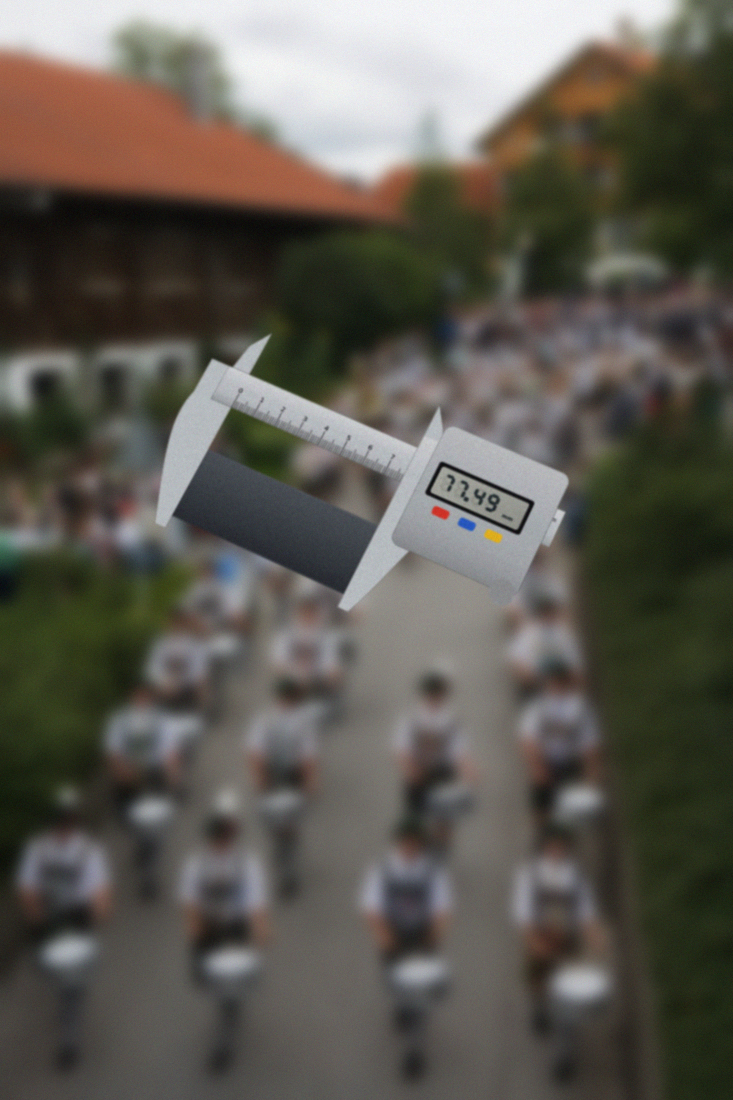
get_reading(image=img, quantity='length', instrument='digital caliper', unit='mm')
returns 77.49 mm
